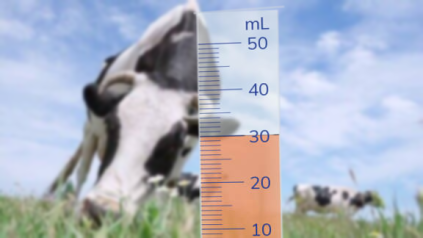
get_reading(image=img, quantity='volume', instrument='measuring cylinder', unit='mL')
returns 30 mL
